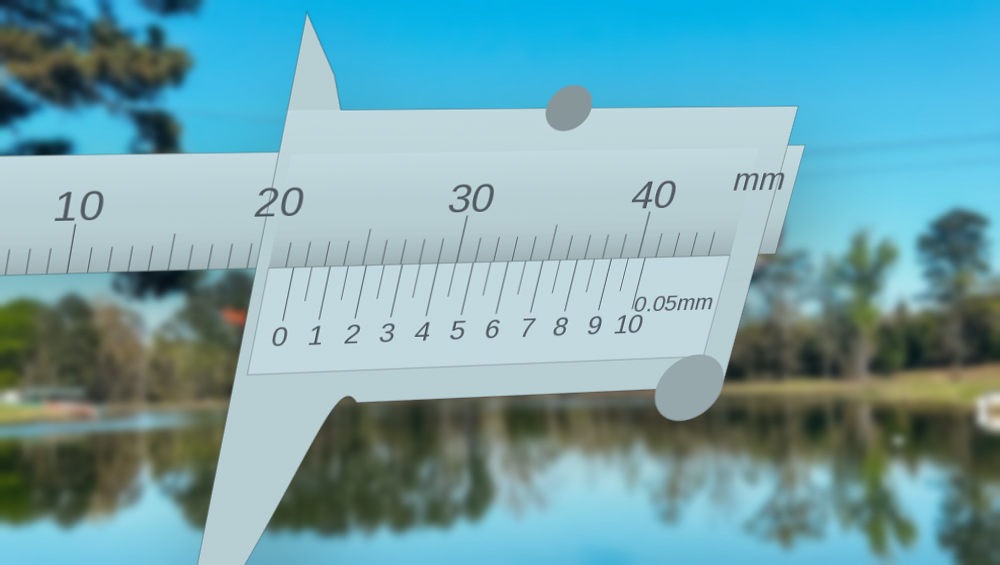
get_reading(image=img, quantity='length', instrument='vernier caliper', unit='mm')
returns 21.4 mm
